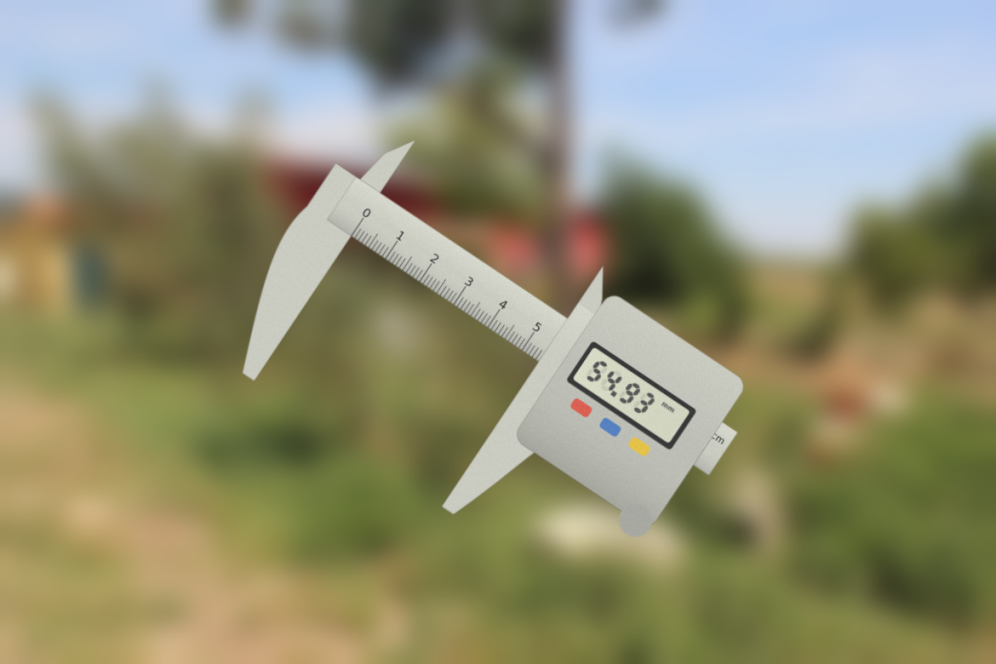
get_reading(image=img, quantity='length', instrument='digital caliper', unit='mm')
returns 54.93 mm
